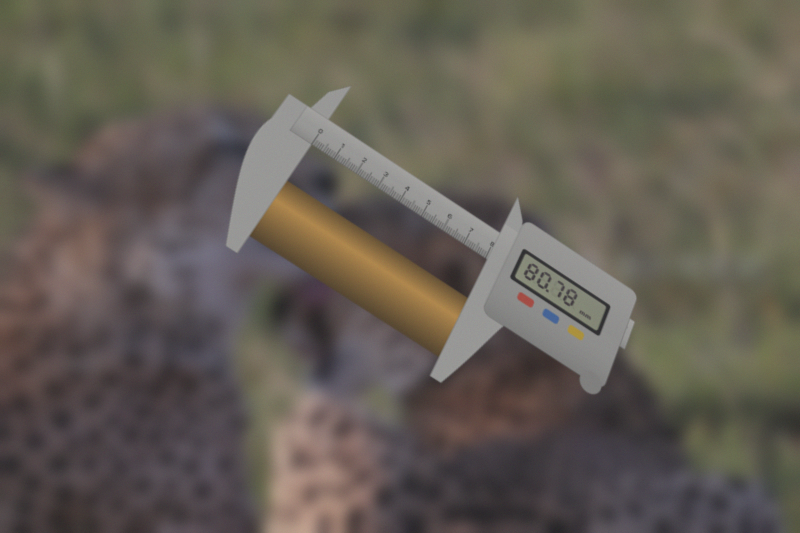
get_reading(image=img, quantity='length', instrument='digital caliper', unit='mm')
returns 80.78 mm
